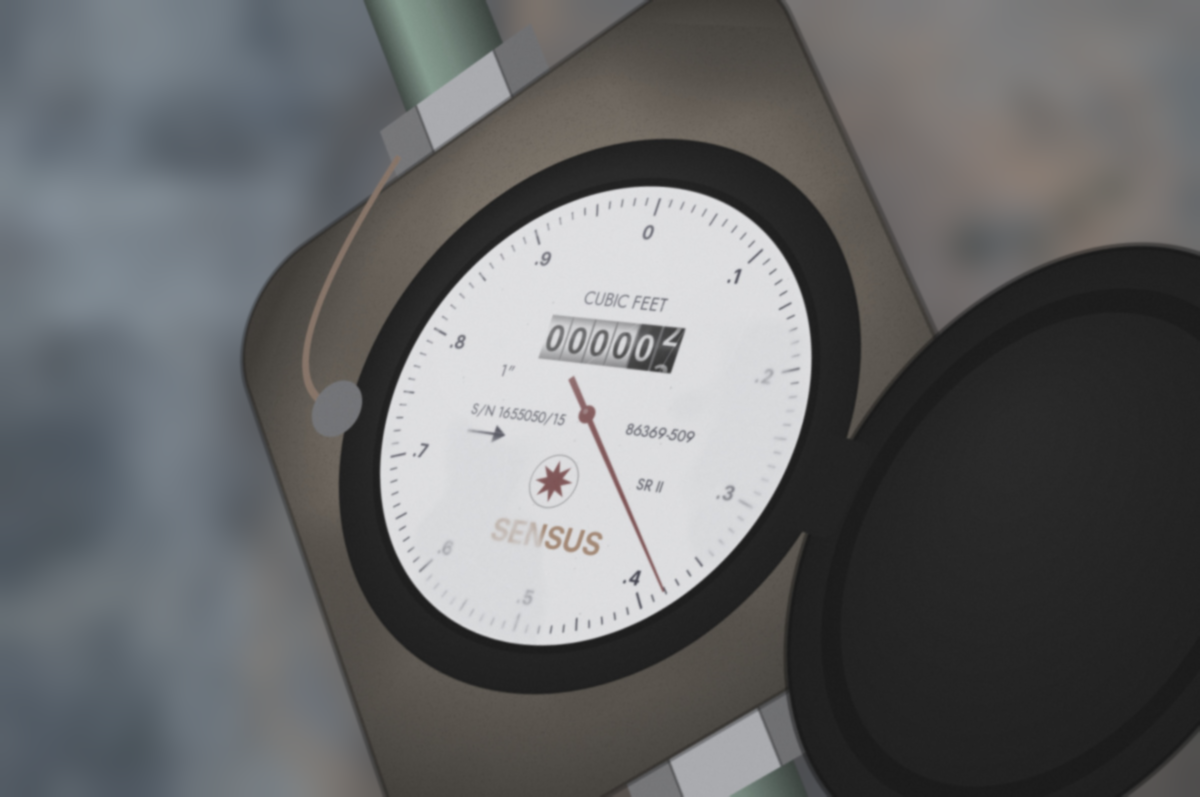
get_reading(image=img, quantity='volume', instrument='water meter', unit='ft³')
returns 2.38 ft³
